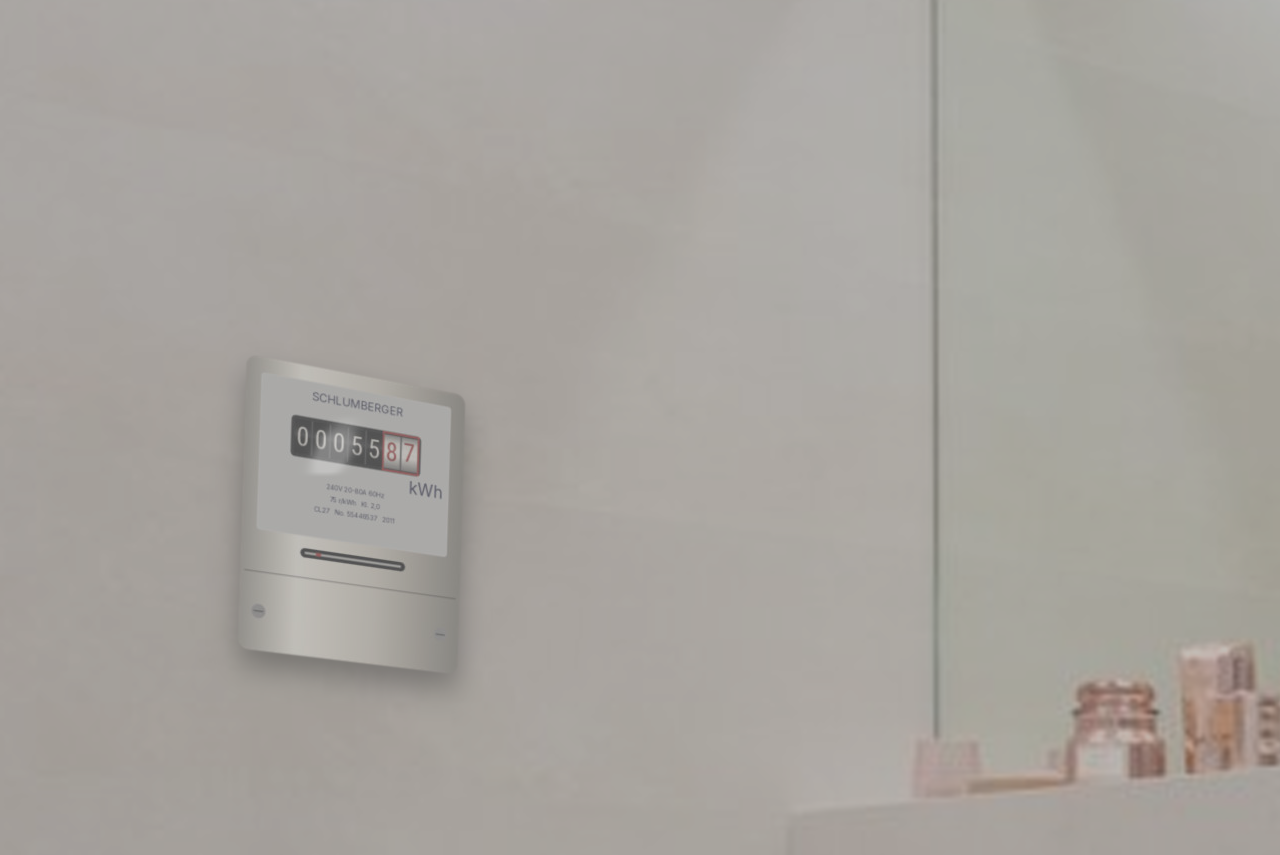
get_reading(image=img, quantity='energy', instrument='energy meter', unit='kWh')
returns 55.87 kWh
